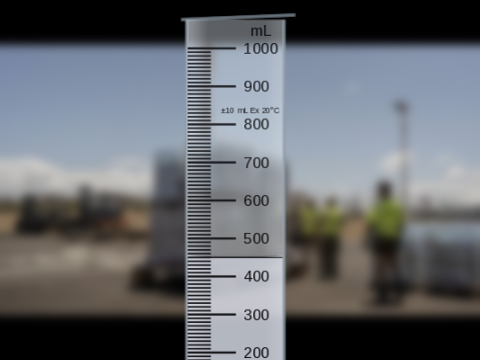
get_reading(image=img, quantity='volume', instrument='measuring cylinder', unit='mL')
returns 450 mL
